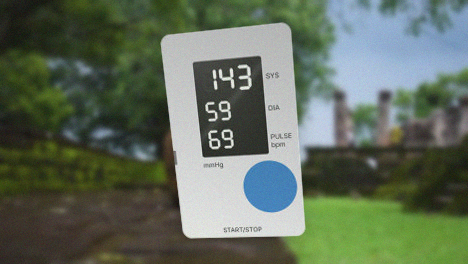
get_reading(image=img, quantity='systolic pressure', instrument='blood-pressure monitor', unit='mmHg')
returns 143 mmHg
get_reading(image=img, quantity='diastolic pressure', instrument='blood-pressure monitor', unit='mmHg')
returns 59 mmHg
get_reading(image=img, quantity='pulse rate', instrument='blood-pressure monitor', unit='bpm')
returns 69 bpm
